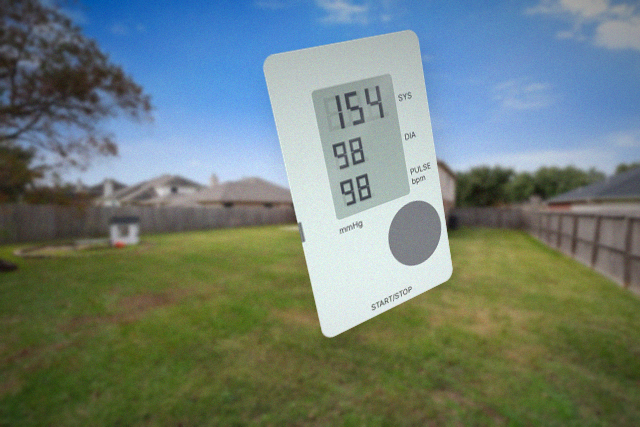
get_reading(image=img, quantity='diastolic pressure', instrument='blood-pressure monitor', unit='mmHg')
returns 98 mmHg
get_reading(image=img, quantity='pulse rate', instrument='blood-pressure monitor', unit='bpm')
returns 98 bpm
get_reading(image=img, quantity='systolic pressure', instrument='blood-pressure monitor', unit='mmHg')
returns 154 mmHg
